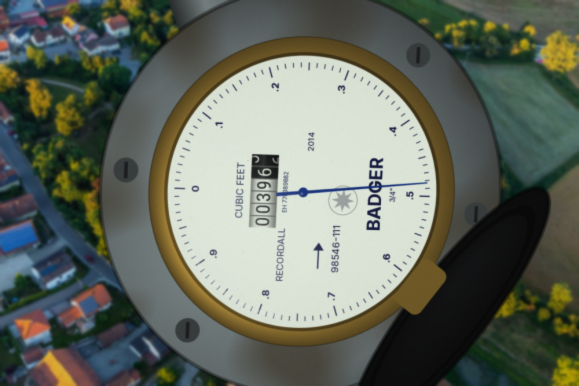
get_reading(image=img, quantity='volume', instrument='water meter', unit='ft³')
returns 3965.48 ft³
